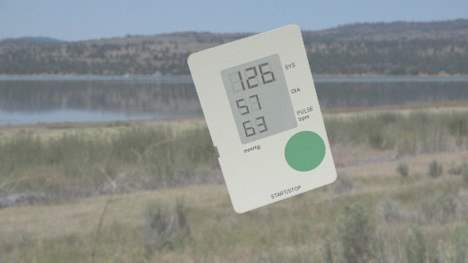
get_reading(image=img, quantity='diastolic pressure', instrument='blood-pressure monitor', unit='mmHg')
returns 57 mmHg
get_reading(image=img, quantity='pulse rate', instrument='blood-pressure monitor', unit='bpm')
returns 63 bpm
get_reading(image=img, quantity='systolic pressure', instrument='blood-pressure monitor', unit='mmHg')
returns 126 mmHg
